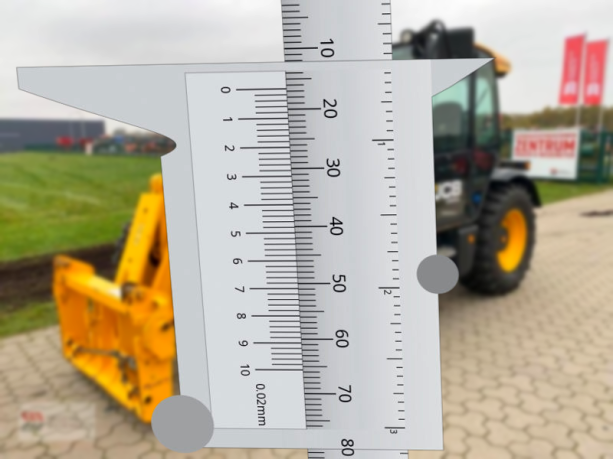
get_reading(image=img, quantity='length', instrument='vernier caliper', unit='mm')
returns 16.6 mm
